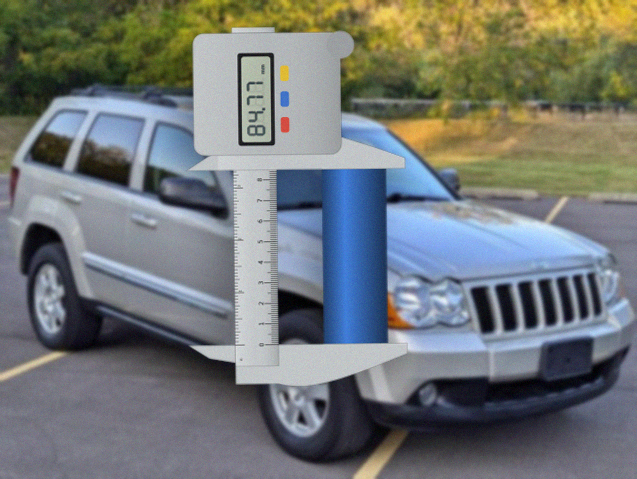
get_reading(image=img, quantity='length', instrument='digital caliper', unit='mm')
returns 84.77 mm
